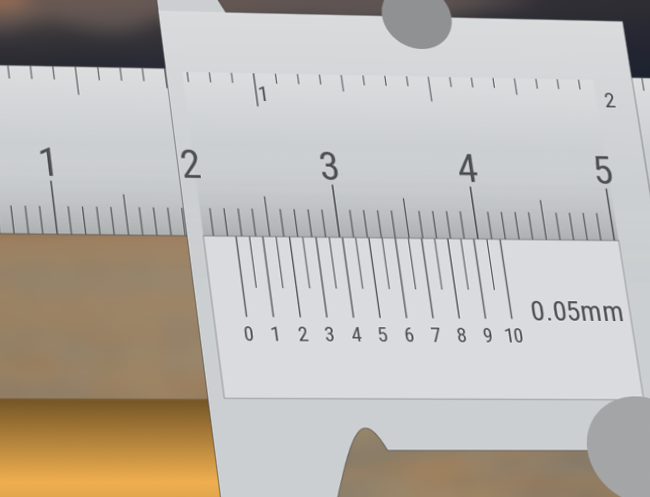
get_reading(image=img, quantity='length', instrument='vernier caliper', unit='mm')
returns 22.6 mm
